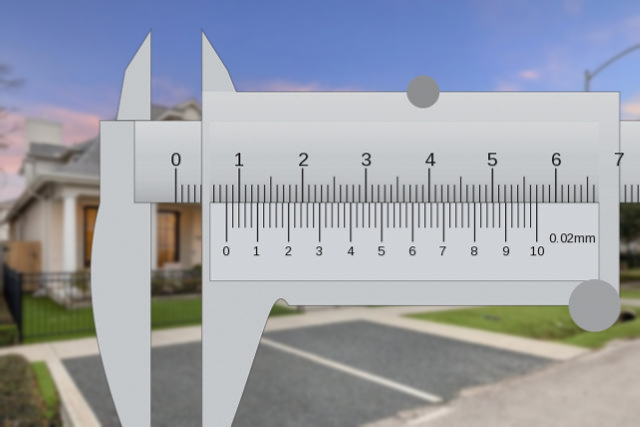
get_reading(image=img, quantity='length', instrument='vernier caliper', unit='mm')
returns 8.0 mm
